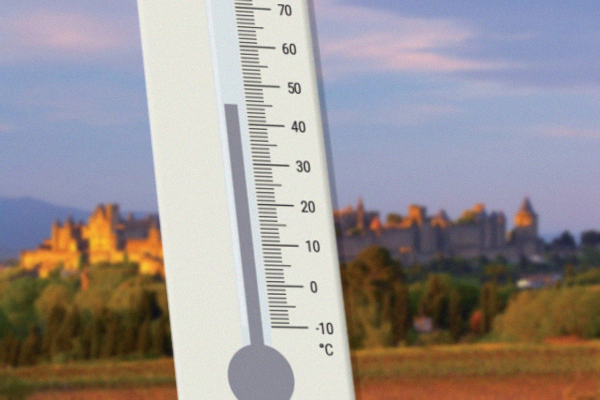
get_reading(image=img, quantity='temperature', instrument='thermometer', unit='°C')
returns 45 °C
